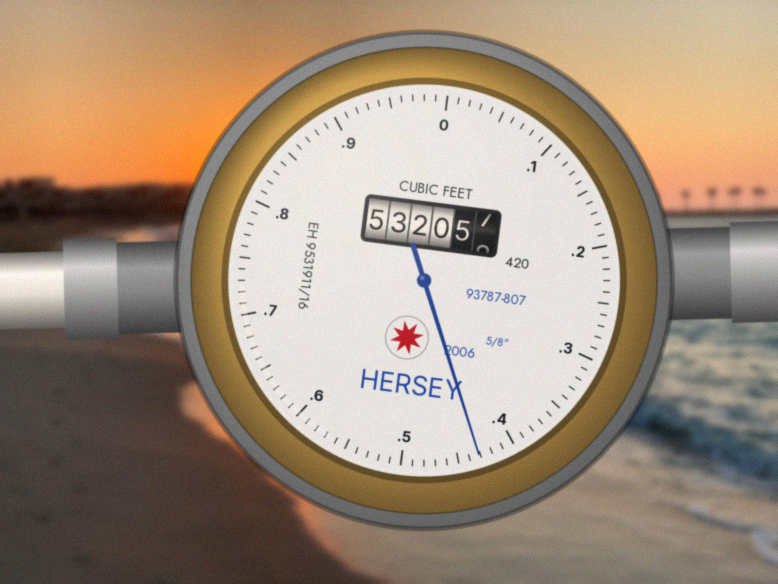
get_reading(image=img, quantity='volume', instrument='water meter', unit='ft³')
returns 532057.43 ft³
